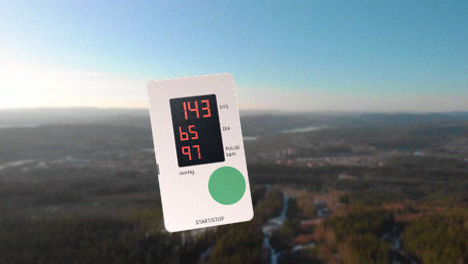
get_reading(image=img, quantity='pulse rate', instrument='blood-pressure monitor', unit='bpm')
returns 97 bpm
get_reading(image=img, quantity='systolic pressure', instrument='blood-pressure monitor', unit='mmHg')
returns 143 mmHg
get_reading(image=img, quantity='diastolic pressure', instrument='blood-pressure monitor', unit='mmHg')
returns 65 mmHg
